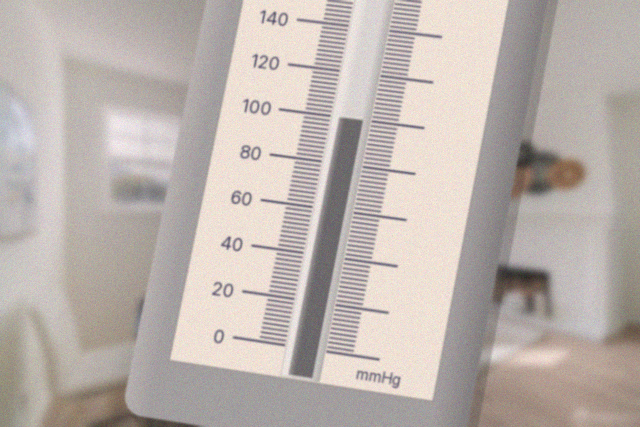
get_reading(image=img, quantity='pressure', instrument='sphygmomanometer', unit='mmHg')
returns 100 mmHg
